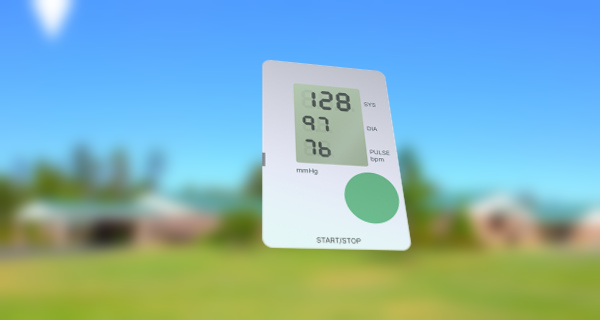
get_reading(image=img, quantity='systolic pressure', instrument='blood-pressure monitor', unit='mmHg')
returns 128 mmHg
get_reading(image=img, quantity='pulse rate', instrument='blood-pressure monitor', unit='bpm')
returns 76 bpm
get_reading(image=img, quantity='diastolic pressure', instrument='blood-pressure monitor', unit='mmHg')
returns 97 mmHg
